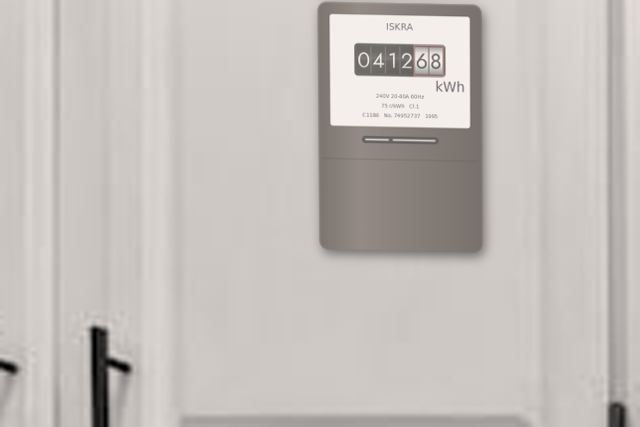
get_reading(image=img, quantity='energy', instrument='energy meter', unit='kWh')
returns 412.68 kWh
